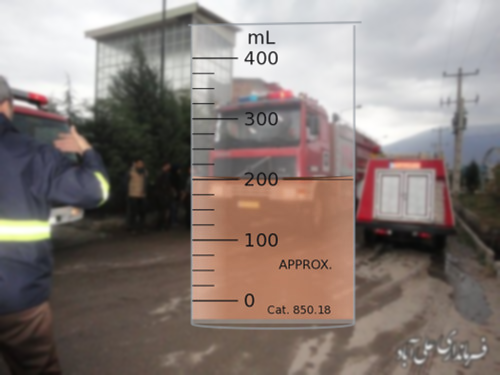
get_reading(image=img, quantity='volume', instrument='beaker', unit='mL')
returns 200 mL
